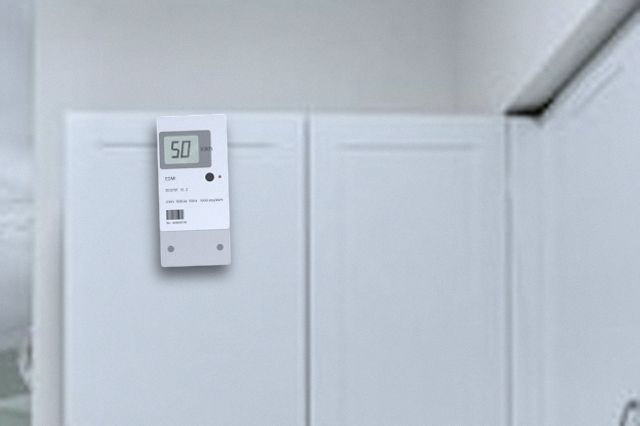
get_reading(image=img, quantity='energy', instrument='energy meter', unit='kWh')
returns 50 kWh
